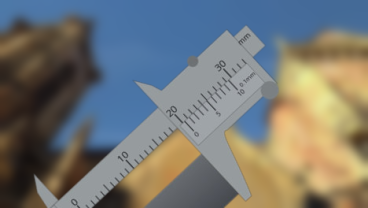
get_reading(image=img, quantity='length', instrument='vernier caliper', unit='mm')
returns 20.4 mm
